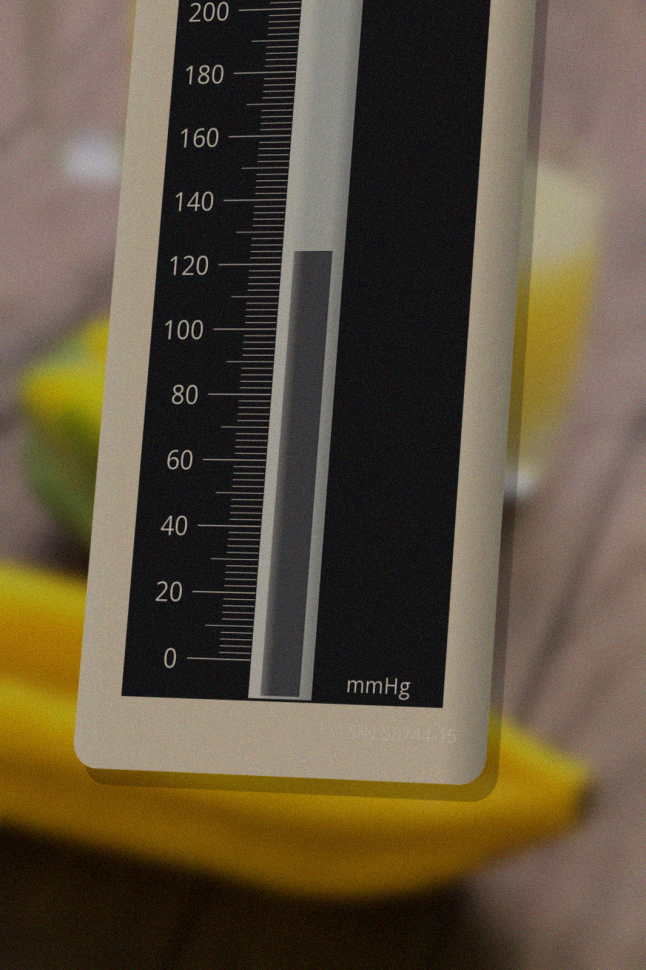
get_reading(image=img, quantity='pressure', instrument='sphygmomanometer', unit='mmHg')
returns 124 mmHg
